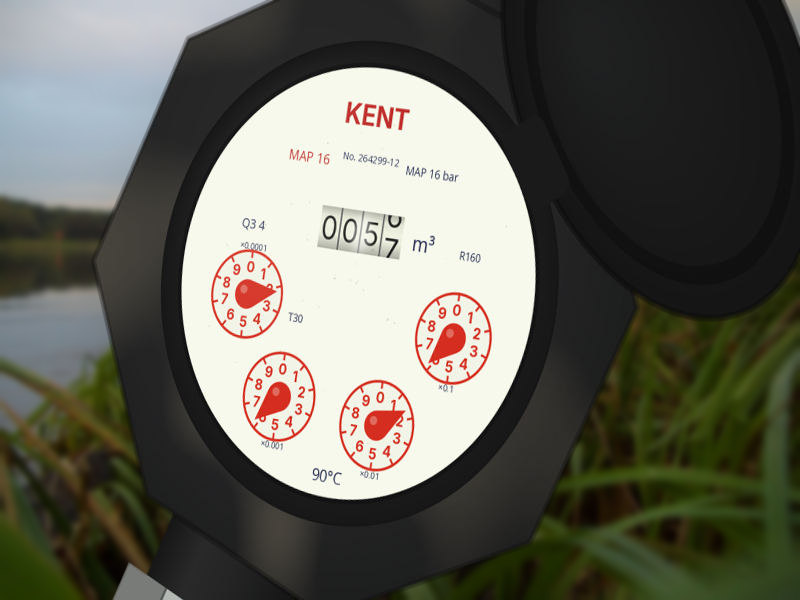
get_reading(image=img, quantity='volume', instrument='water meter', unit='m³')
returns 56.6162 m³
